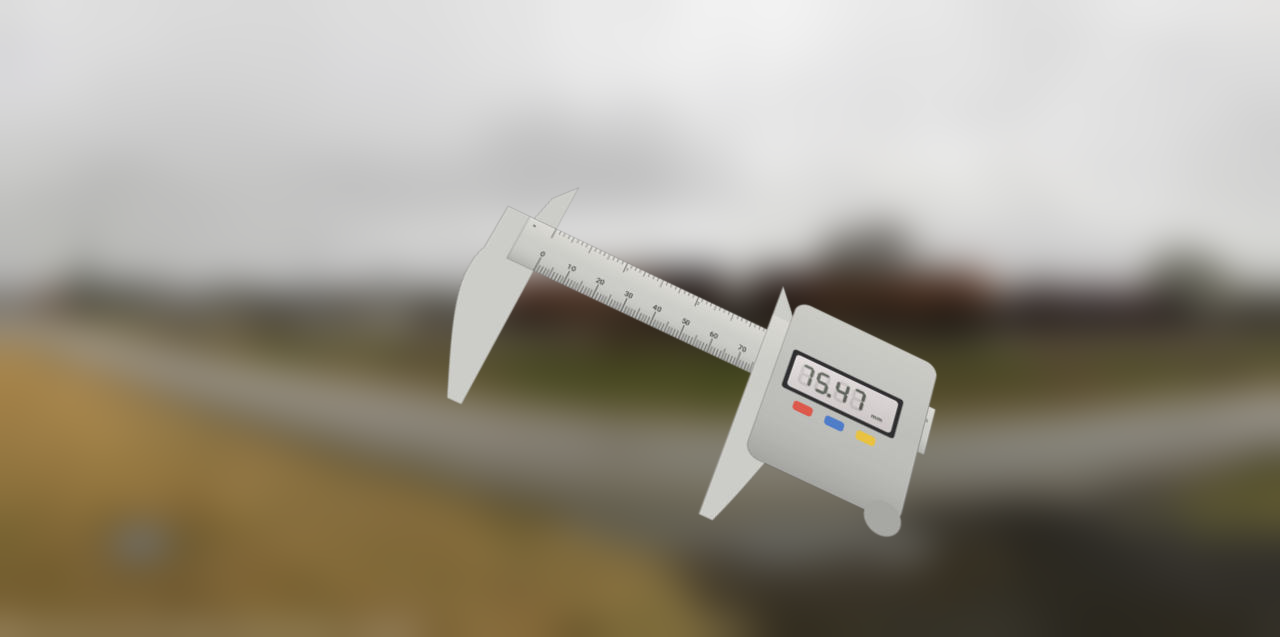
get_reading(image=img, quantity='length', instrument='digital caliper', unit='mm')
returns 75.47 mm
